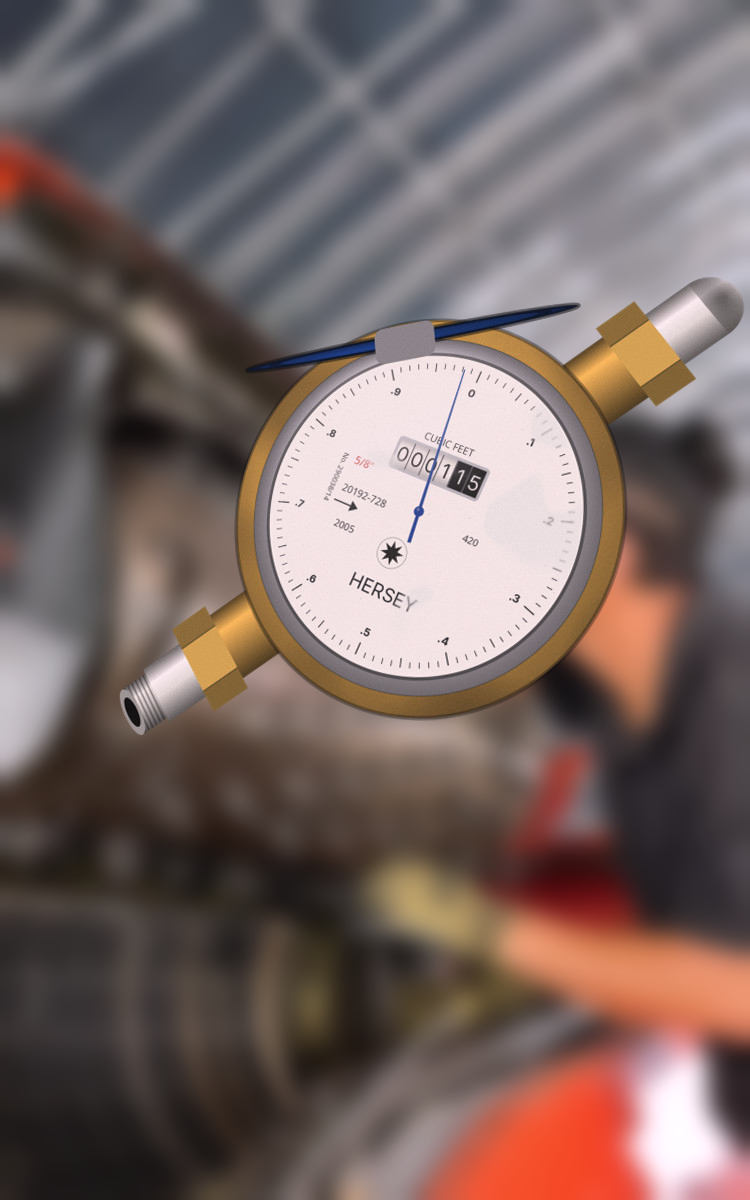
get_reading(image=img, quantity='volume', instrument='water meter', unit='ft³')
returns 114.98 ft³
